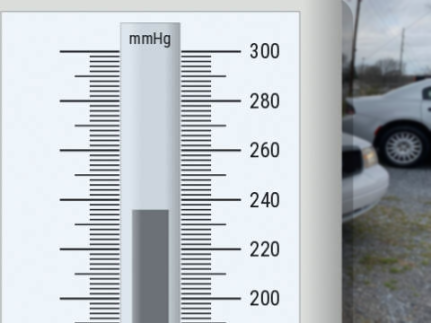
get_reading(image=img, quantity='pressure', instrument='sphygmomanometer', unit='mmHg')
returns 236 mmHg
